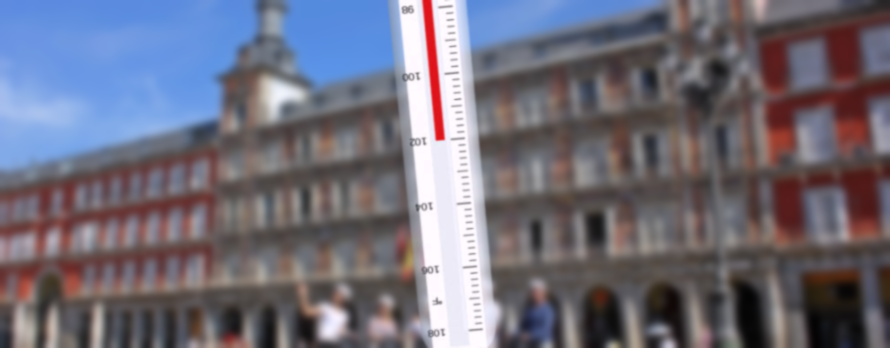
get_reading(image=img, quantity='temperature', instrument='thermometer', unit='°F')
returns 102 °F
